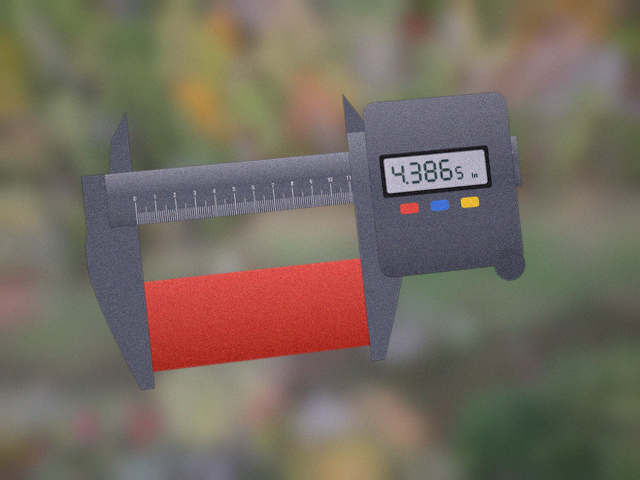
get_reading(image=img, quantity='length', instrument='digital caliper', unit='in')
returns 4.3865 in
